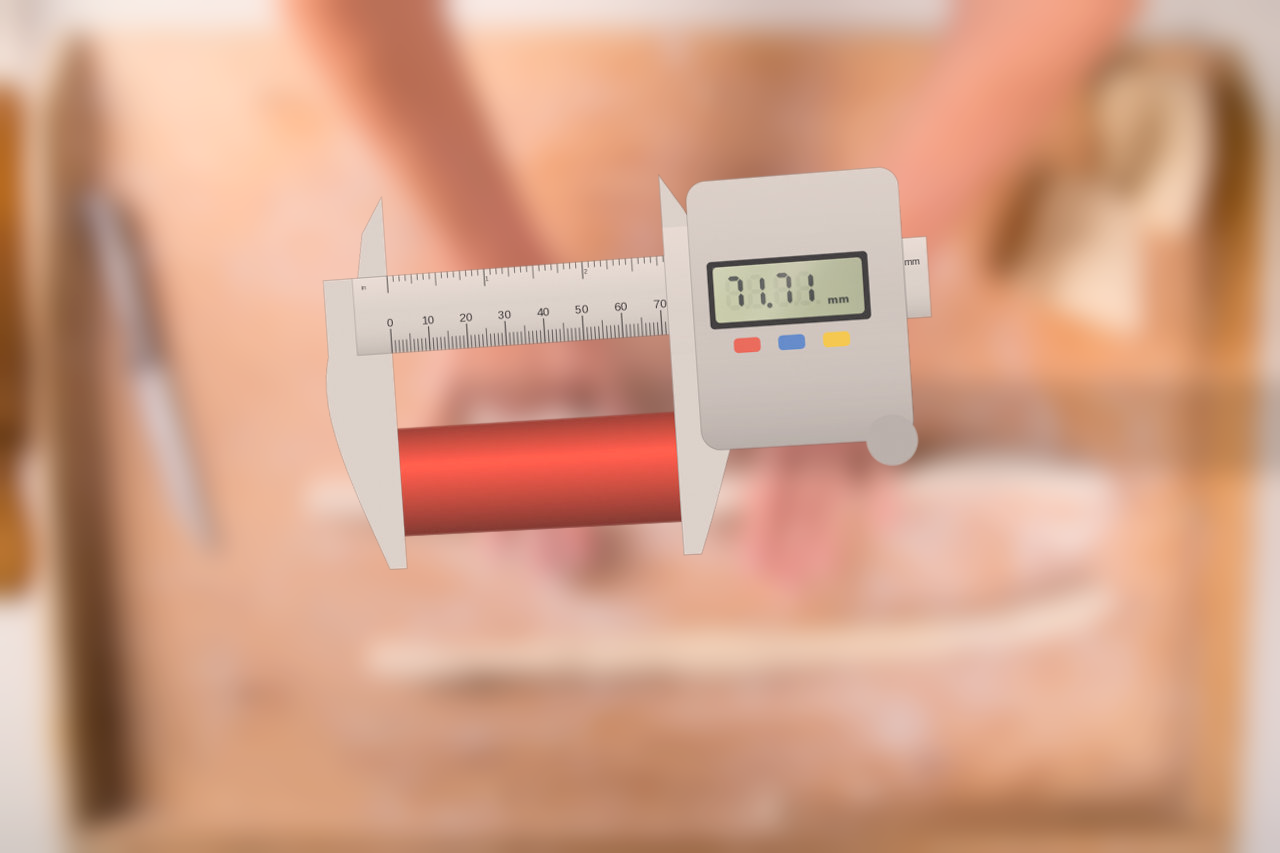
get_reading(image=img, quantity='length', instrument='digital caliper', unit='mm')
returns 71.71 mm
